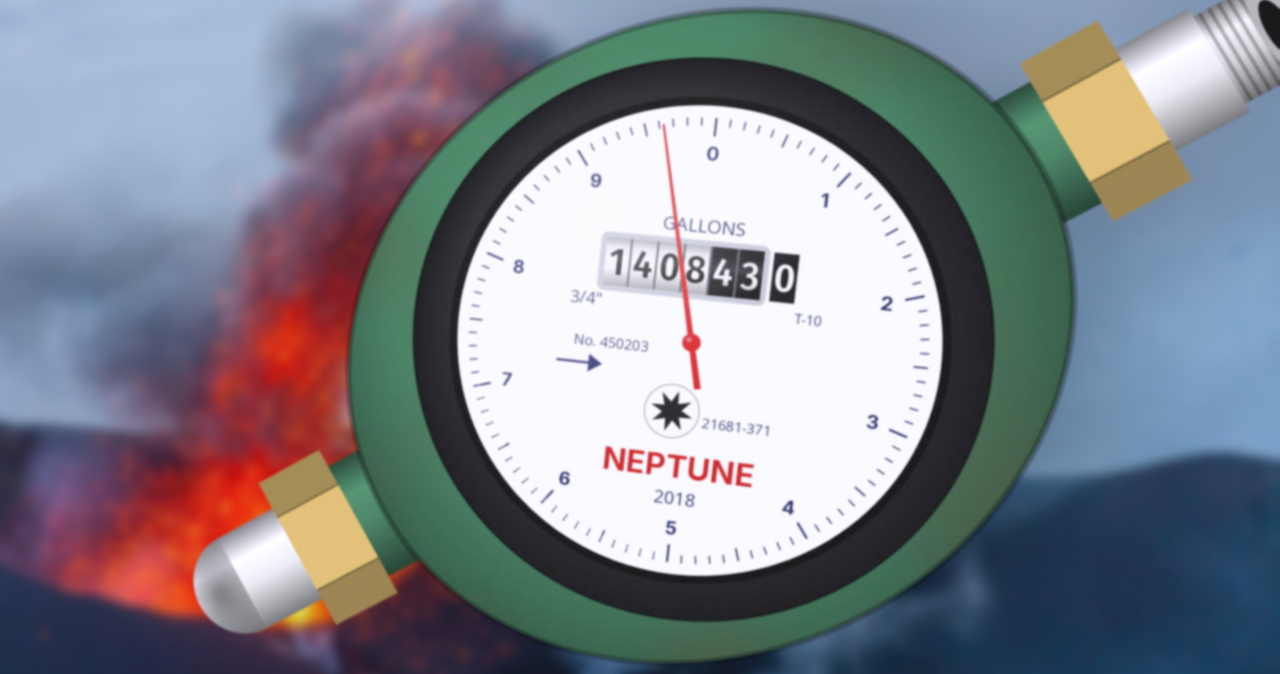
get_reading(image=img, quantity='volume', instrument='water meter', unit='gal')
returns 1408429.6 gal
